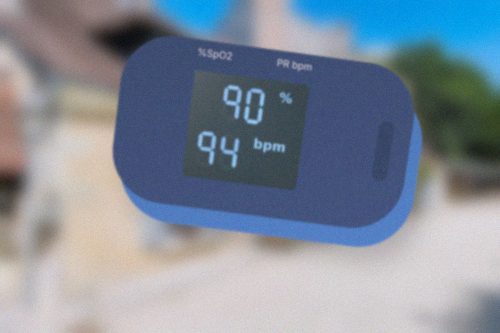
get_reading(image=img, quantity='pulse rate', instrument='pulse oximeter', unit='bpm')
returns 94 bpm
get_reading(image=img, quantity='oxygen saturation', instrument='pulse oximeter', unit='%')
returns 90 %
